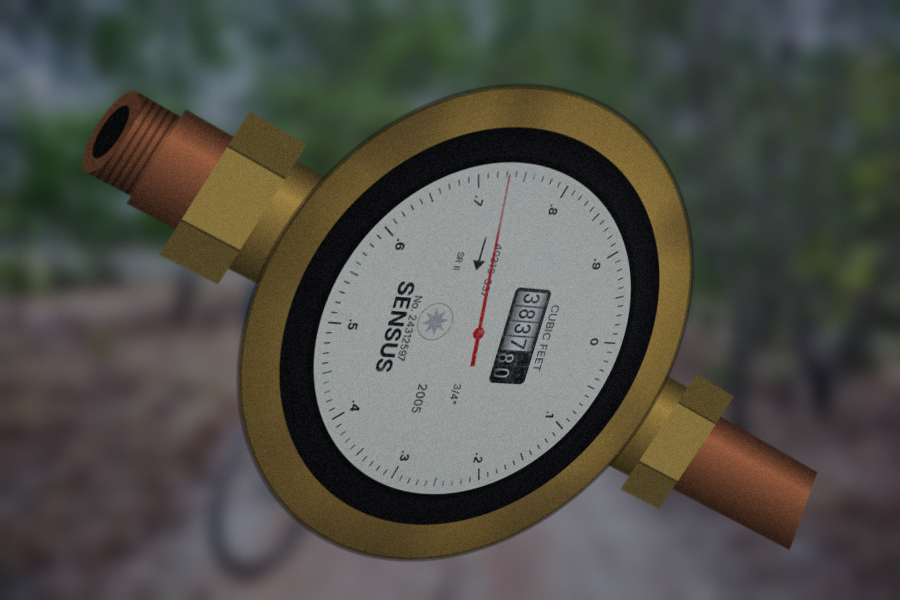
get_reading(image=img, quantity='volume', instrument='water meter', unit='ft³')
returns 383779.73 ft³
